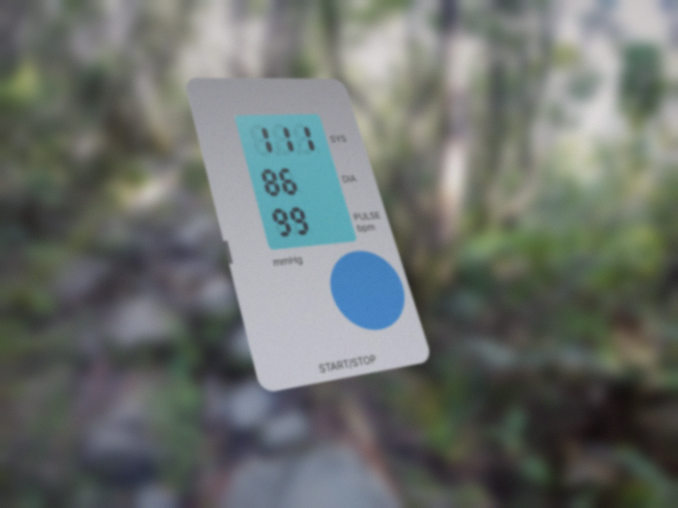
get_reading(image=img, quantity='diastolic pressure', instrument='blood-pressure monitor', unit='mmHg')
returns 86 mmHg
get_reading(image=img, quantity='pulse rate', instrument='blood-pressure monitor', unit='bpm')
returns 99 bpm
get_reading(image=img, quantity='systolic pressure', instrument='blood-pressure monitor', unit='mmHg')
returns 111 mmHg
